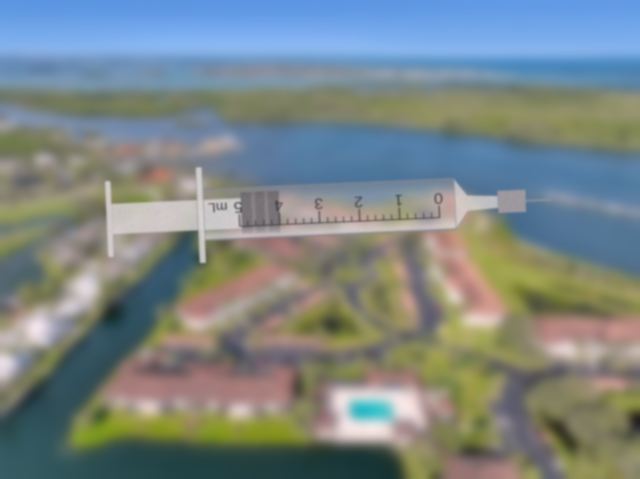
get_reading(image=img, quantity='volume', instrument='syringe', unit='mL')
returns 4 mL
